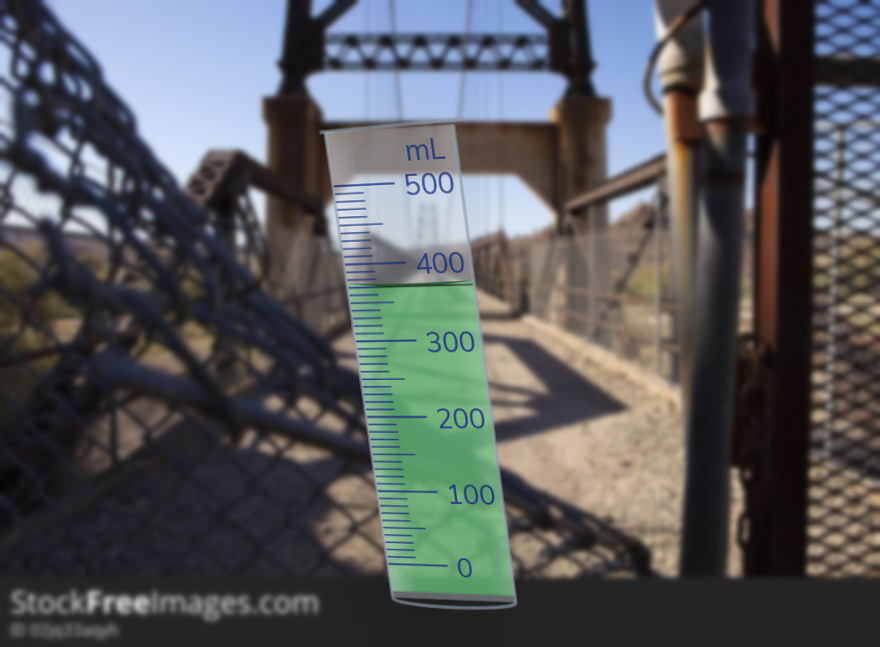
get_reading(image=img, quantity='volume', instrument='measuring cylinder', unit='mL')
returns 370 mL
